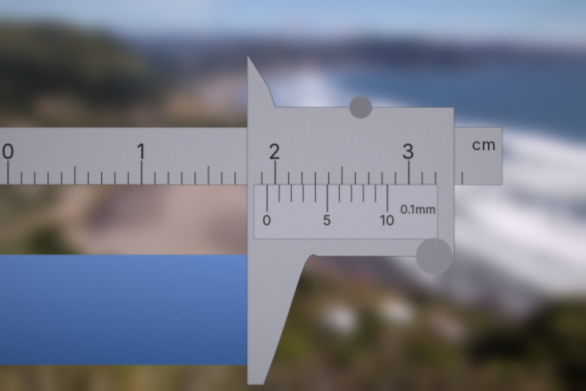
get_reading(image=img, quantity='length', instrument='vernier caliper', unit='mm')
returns 19.4 mm
